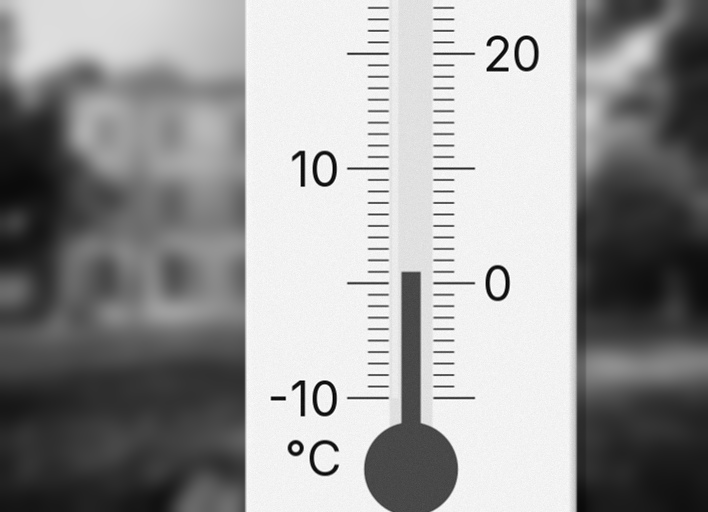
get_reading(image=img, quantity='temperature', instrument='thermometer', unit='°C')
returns 1 °C
